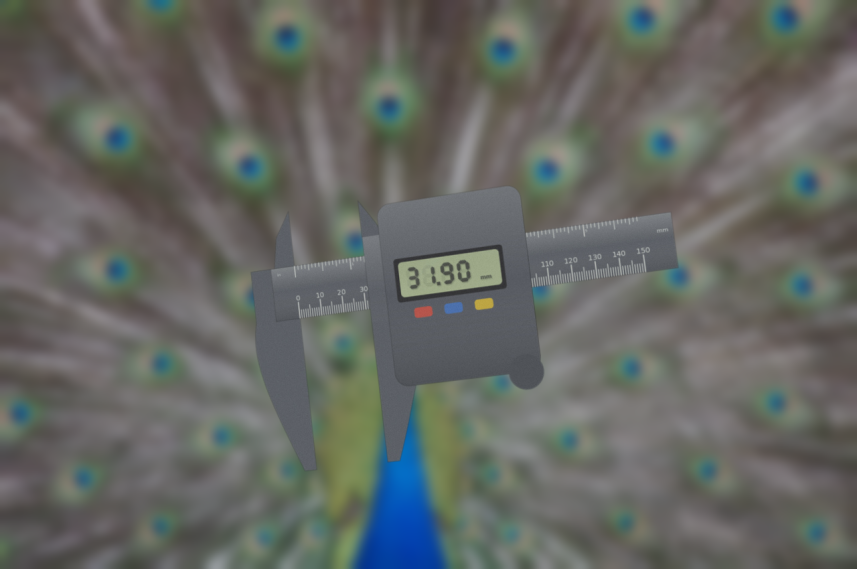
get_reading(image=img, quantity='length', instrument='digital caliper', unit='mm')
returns 31.90 mm
